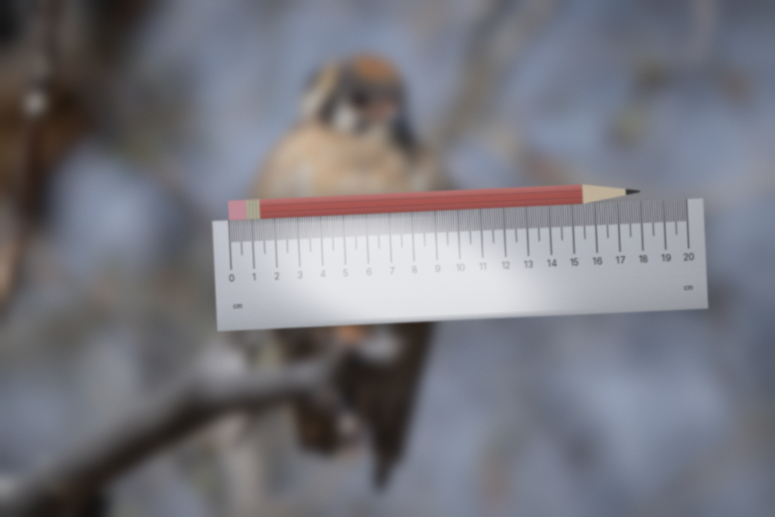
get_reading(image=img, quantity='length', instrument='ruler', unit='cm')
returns 18 cm
